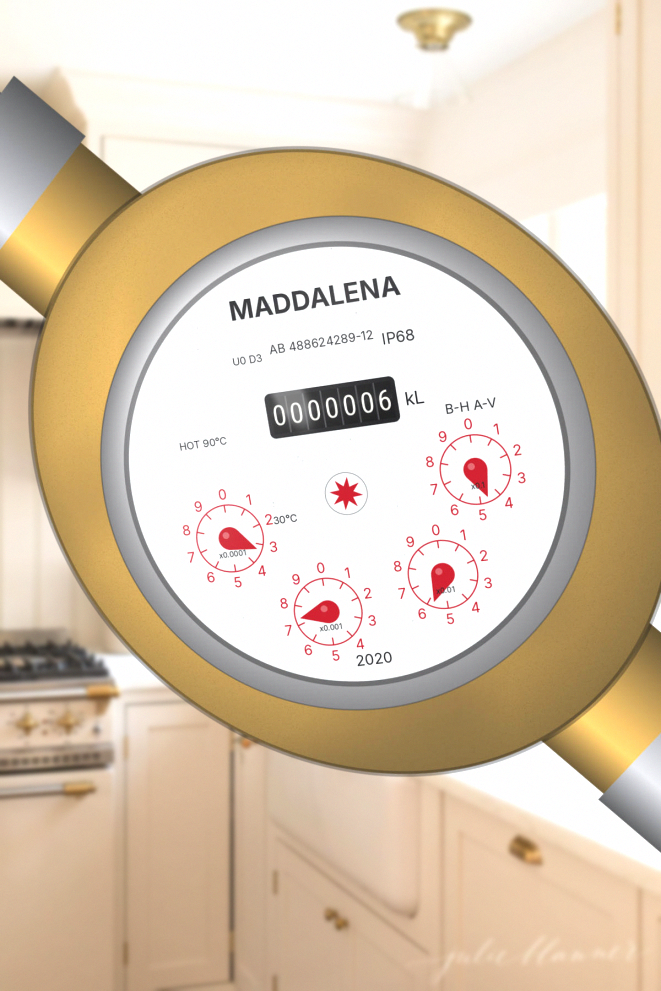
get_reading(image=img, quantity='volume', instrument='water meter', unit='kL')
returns 6.4573 kL
